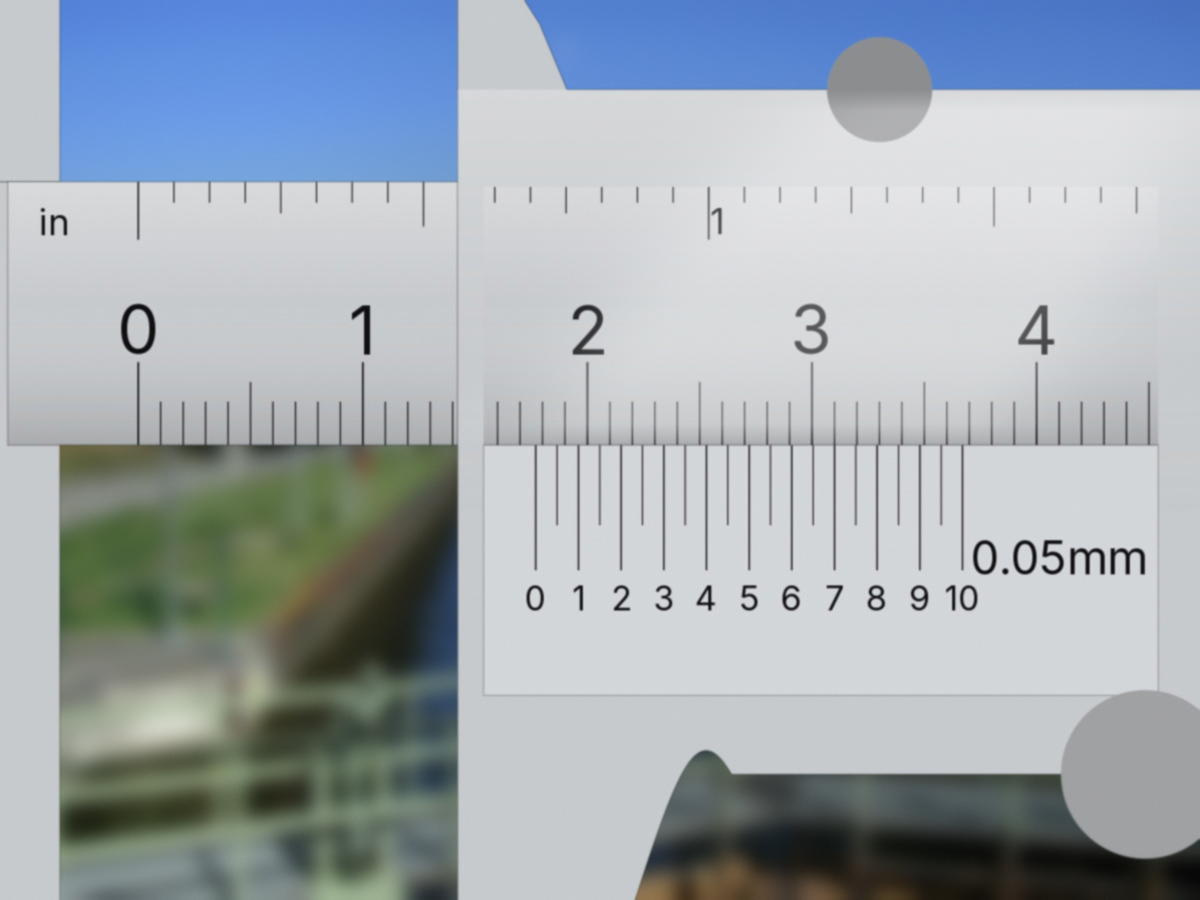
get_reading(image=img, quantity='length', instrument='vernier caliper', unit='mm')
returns 17.7 mm
